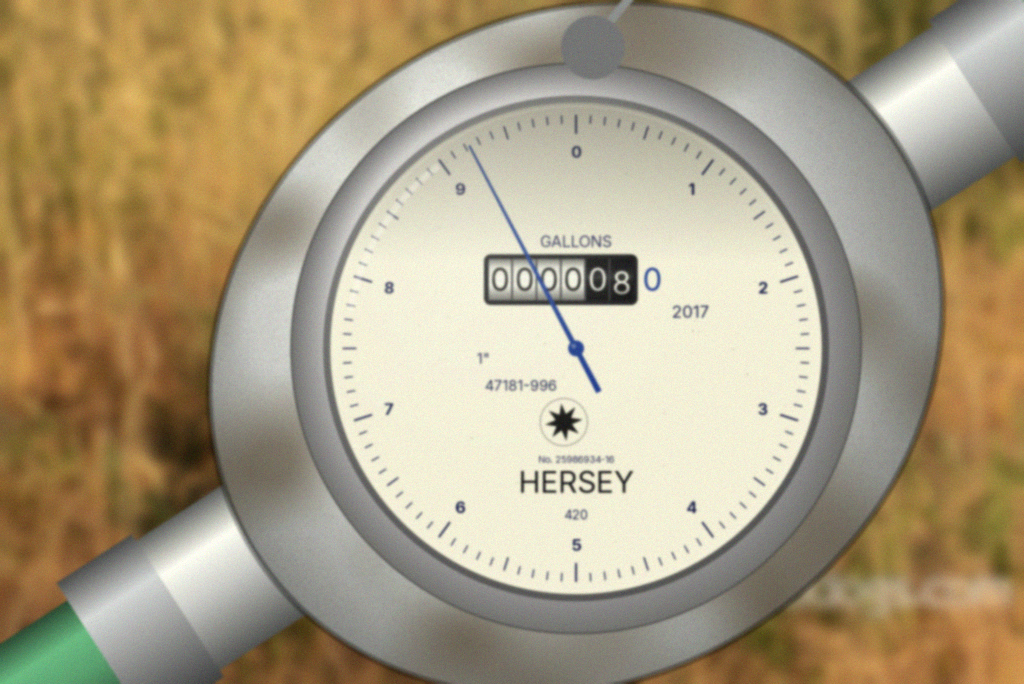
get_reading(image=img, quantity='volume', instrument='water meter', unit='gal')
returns 79.2 gal
